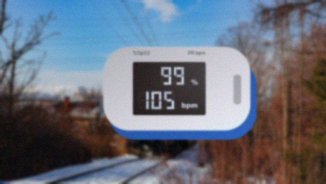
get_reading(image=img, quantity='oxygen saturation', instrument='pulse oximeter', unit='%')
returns 99 %
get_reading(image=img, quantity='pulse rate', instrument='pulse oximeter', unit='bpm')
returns 105 bpm
